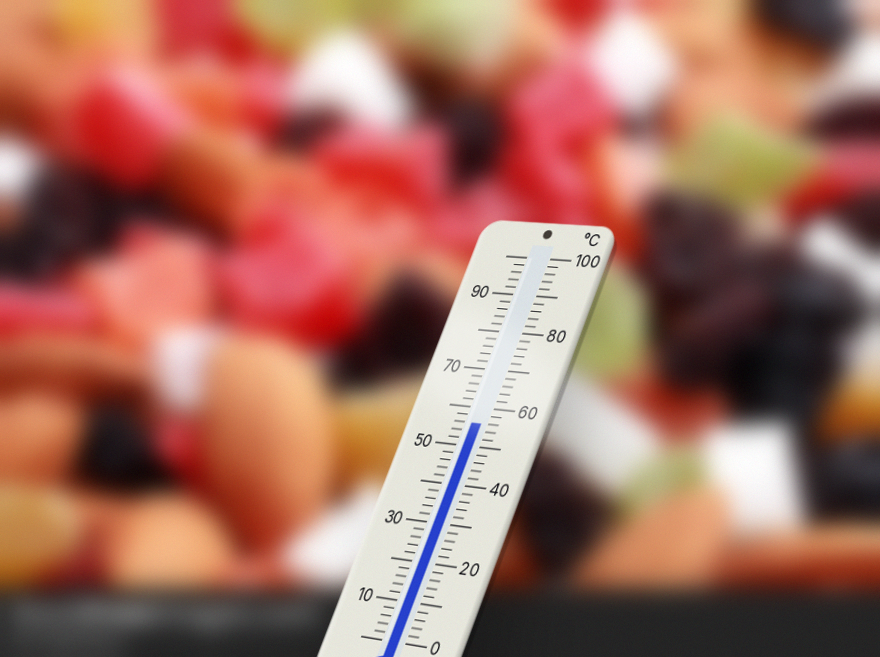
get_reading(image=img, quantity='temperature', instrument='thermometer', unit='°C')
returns 56 °C
